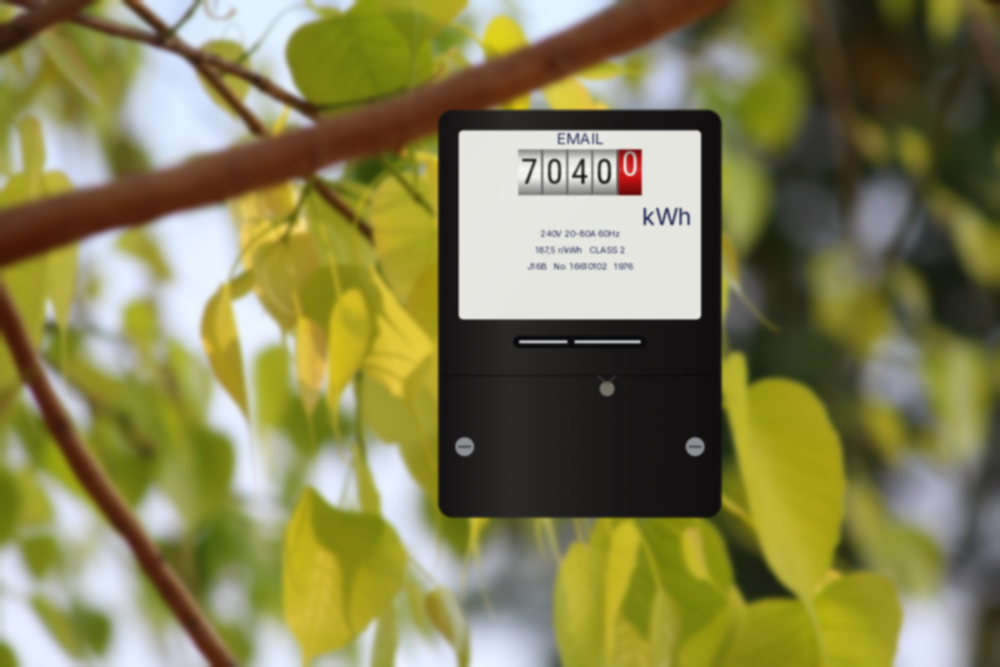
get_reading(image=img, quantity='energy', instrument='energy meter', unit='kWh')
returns 7040.0 kWh
